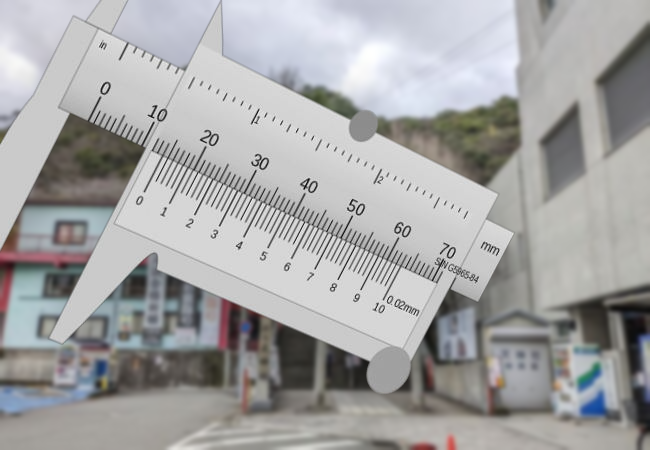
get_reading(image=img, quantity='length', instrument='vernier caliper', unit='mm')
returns 14.0 mm
